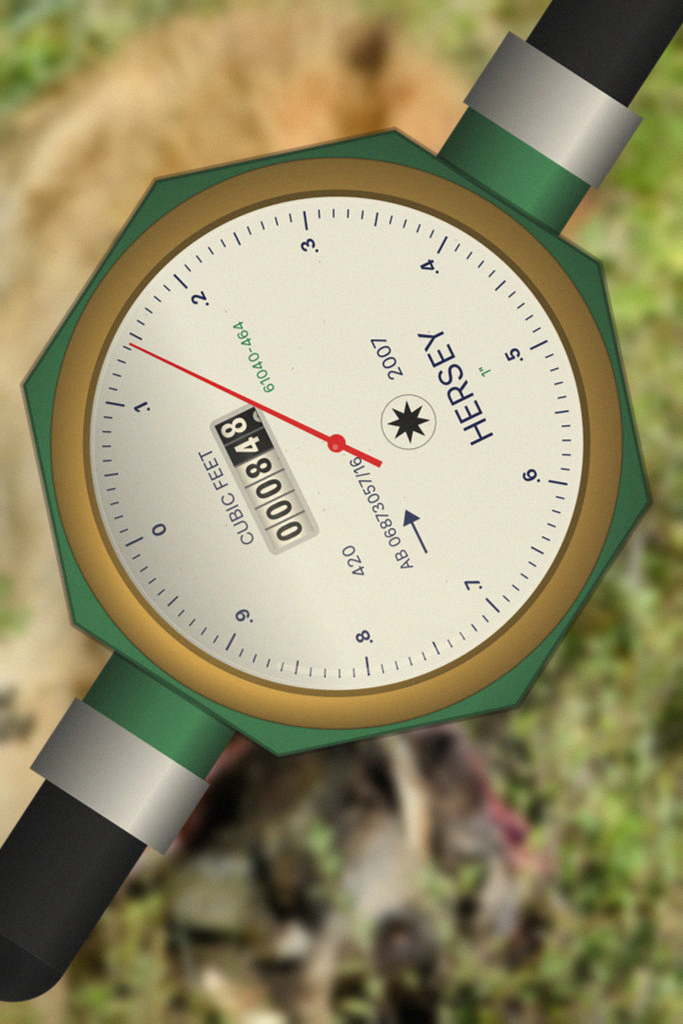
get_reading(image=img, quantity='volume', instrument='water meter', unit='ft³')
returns 848.14 ft³
